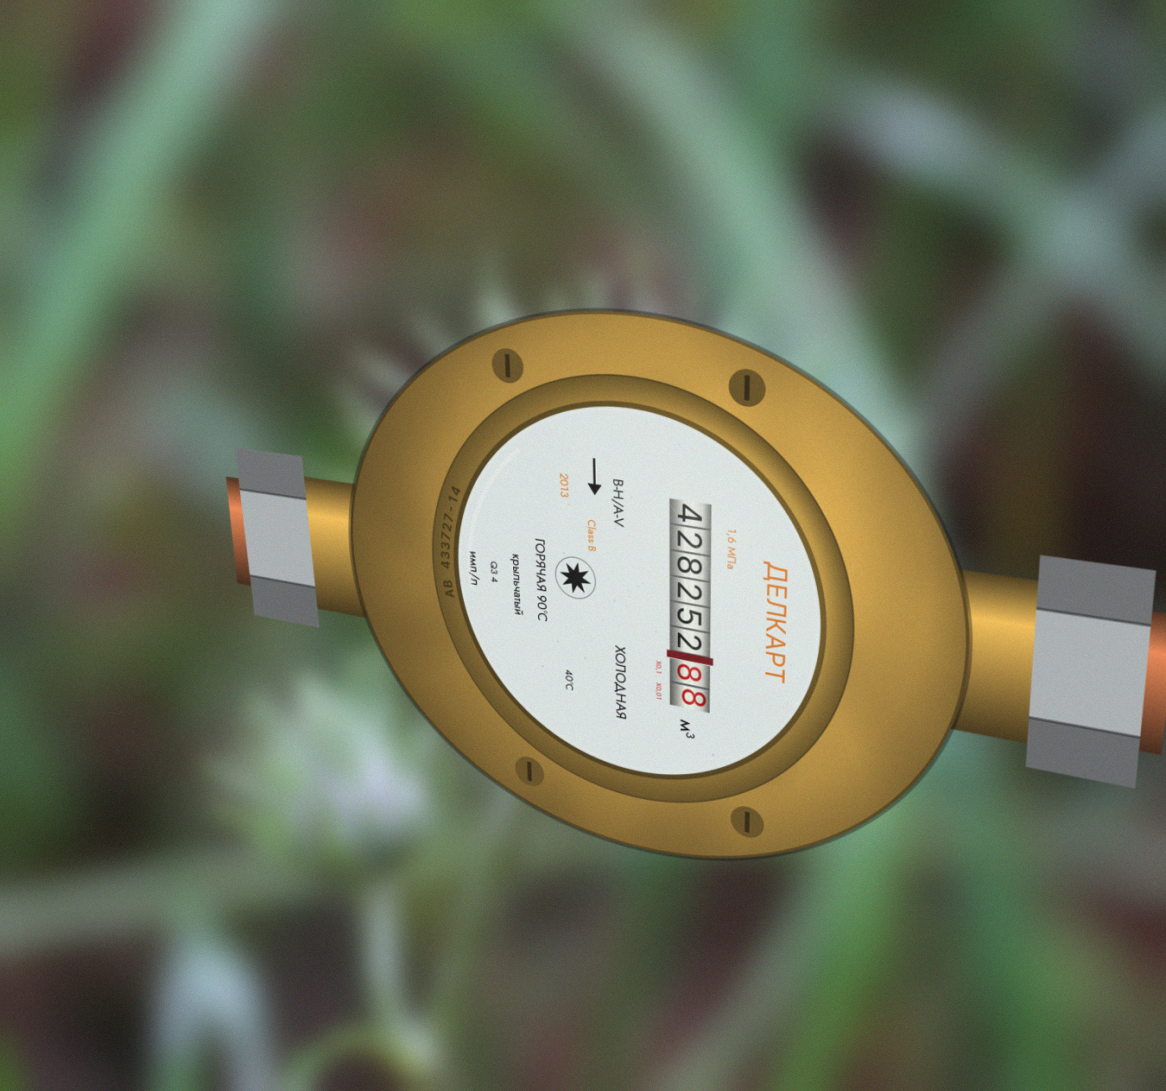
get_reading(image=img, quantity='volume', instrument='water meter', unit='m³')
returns 428252.88 m³
